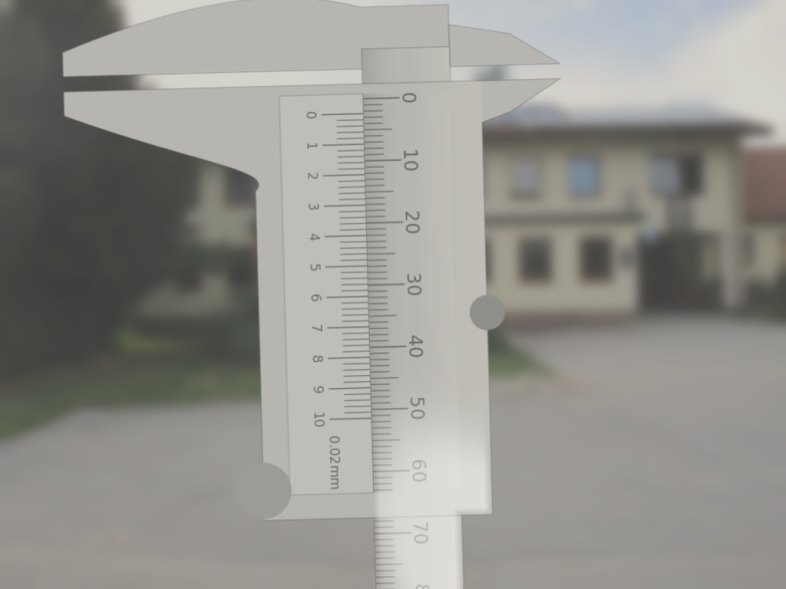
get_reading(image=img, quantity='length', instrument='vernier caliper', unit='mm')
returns 2.4 mm
